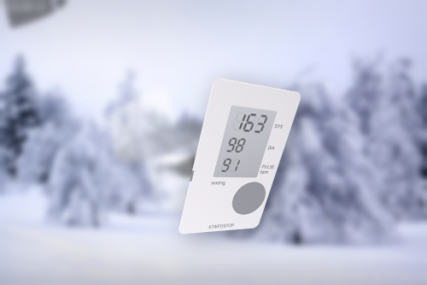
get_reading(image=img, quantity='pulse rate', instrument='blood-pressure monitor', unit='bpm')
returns 91 bpm
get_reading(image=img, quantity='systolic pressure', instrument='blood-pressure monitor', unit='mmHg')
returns 163 mmHg
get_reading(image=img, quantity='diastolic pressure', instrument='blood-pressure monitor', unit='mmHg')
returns 98 mmHg
